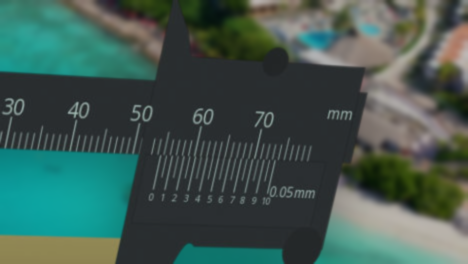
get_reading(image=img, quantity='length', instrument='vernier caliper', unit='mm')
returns 54.5 mm
